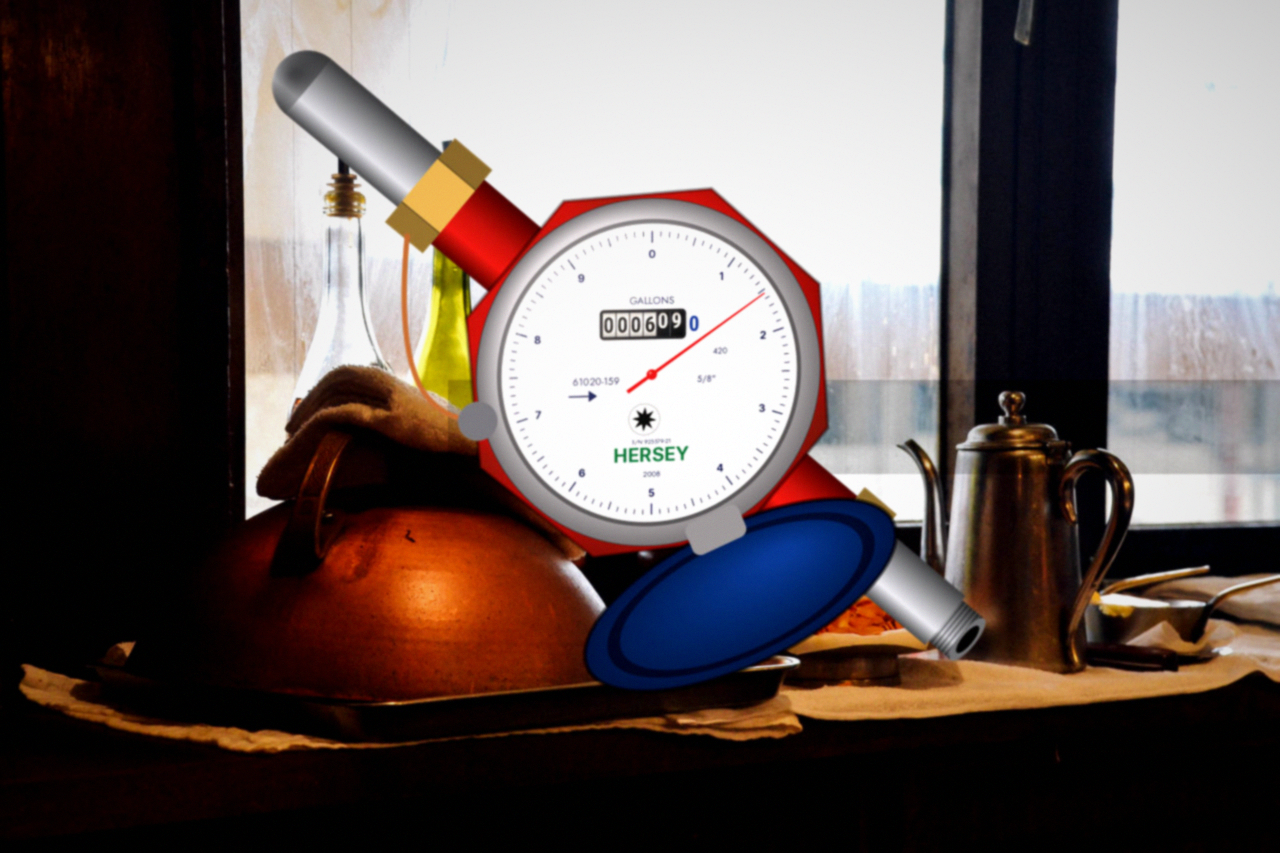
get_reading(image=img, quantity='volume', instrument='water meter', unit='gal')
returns 6091.5 gal
